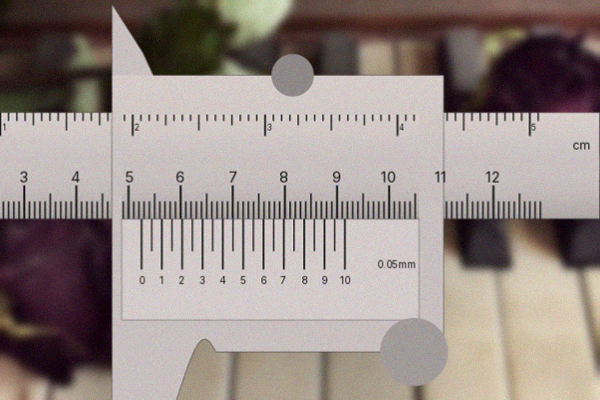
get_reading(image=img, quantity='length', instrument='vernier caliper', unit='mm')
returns 52.5 mm
